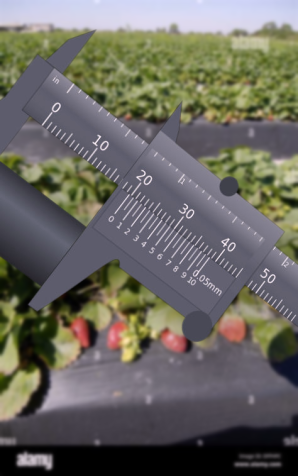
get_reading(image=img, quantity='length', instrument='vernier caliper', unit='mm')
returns 19.6 mm
